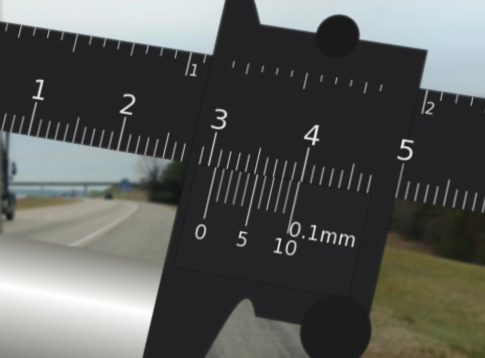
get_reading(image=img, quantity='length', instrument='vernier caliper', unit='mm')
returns 30.8 mm
